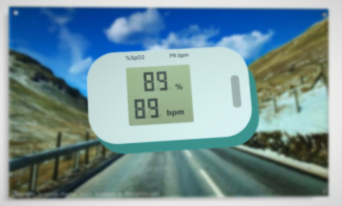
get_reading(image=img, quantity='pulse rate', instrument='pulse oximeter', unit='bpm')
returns 89 bpm
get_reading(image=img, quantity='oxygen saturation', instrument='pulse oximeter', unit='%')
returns 89 %
